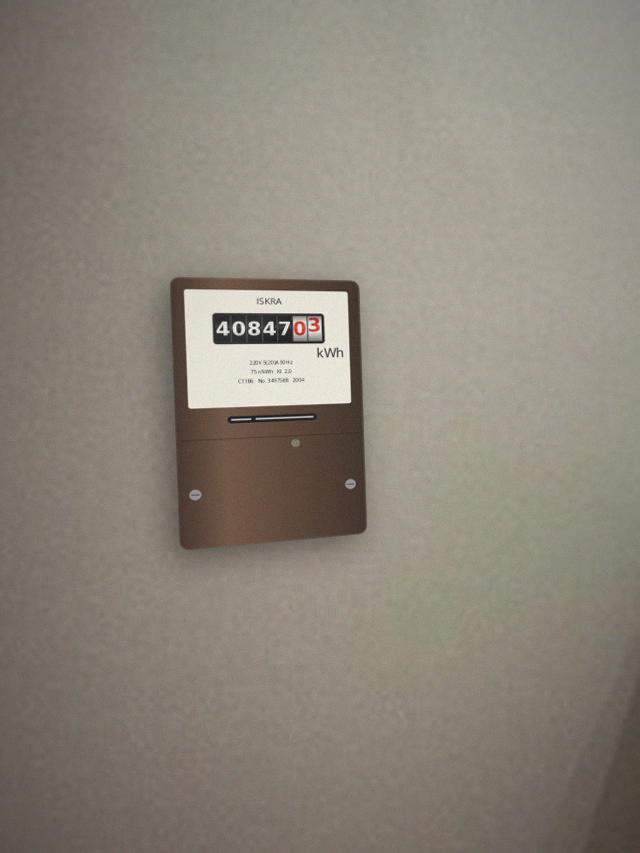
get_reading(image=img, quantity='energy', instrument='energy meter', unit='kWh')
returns 40847.03 kWh
